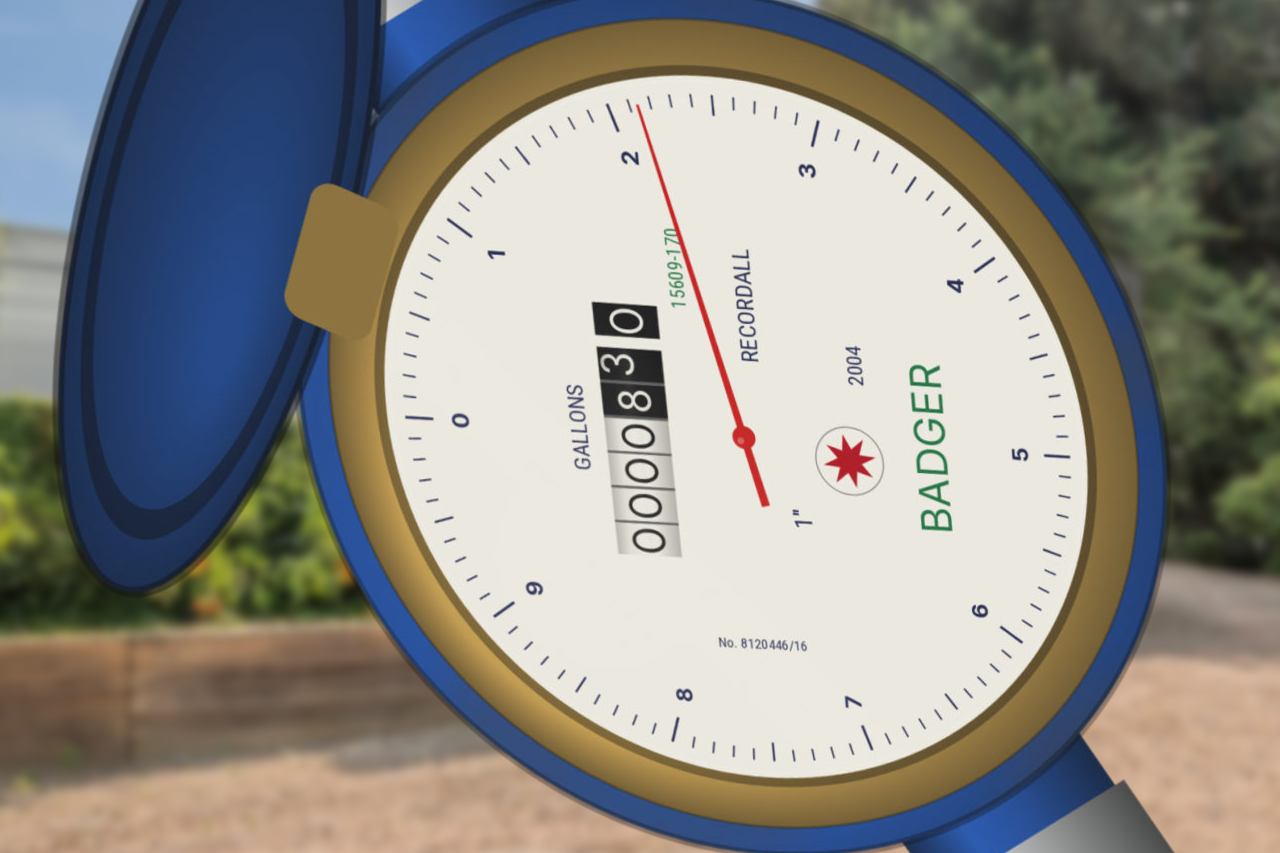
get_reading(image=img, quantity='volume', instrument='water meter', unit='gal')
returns 832.1 gal
